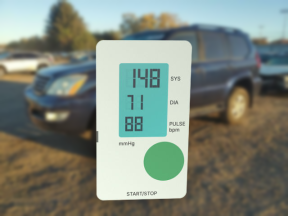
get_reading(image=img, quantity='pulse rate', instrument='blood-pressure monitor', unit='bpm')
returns 88 bpm
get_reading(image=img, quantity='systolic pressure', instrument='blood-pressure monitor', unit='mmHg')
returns 148 mmHg
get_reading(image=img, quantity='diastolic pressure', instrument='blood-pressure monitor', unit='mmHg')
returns 71 mmHg
